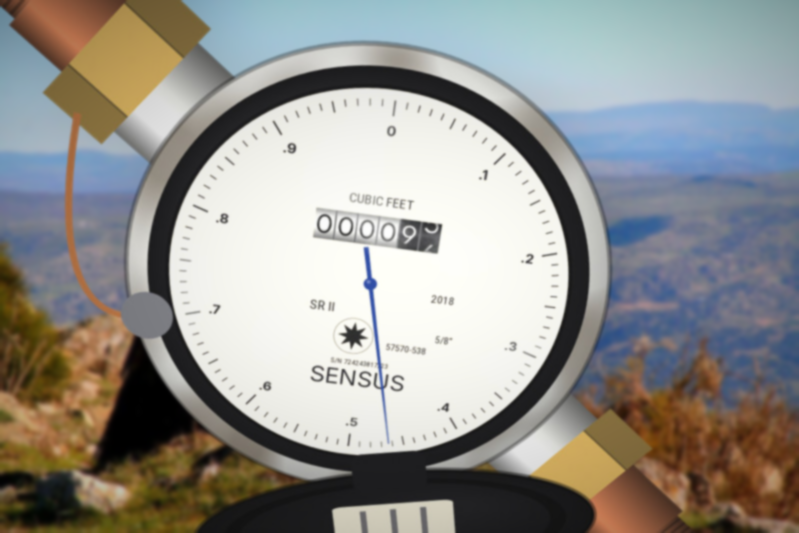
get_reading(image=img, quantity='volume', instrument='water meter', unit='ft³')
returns 95.46 ft³
